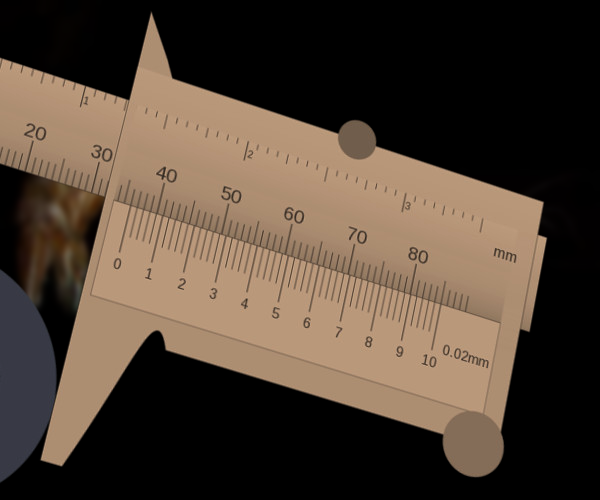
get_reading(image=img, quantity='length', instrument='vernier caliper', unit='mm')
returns 36.0 mm
